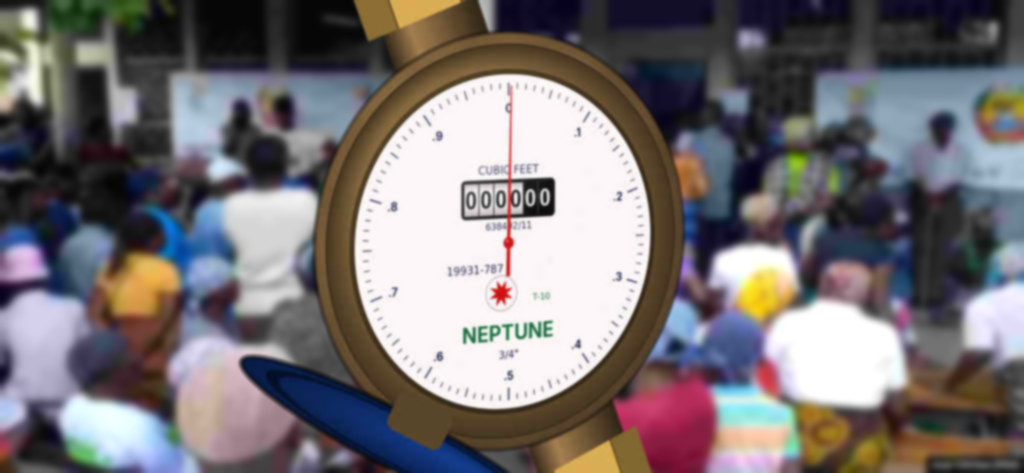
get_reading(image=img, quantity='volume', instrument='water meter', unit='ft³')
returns 0.00 ft³
